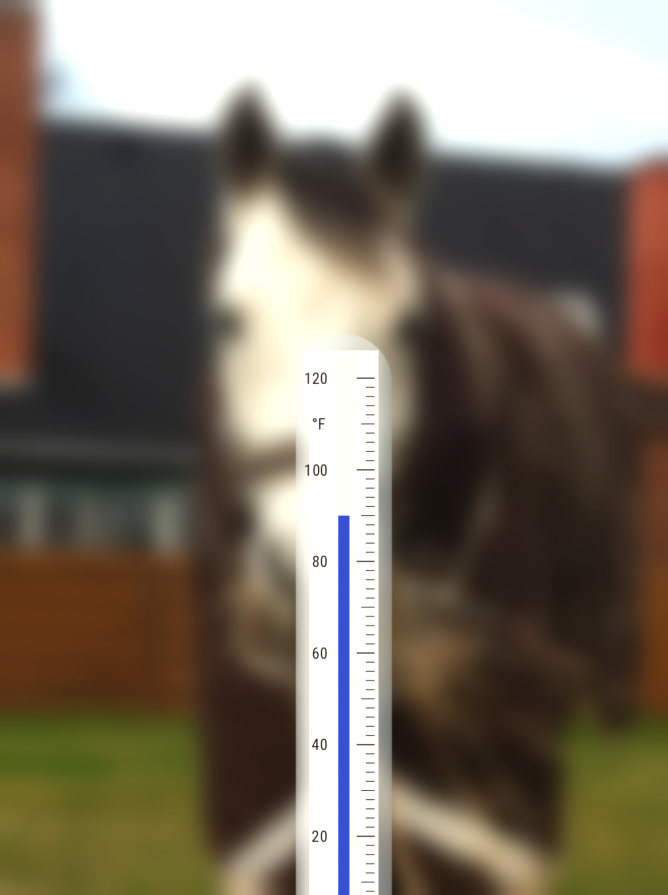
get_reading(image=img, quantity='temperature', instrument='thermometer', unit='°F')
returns 90 °F
